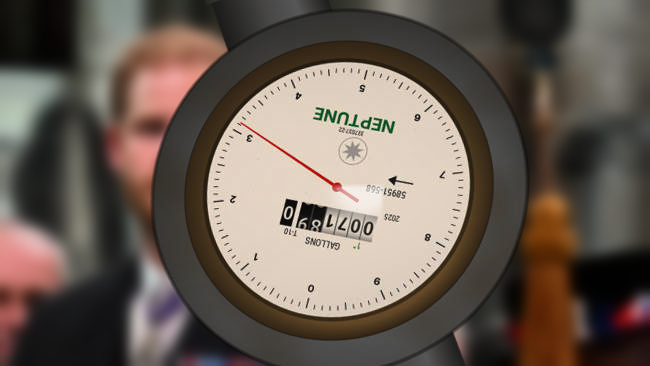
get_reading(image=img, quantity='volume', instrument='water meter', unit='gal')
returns 71893.1 gal
